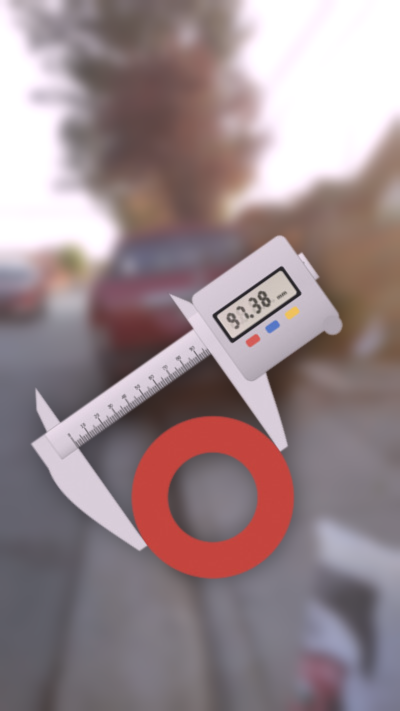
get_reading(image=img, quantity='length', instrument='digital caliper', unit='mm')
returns 97.38 mm
